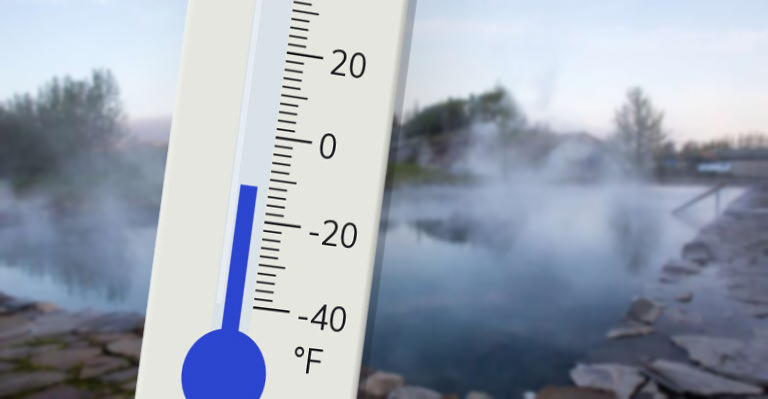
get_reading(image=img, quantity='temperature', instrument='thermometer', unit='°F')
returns -12 °F
